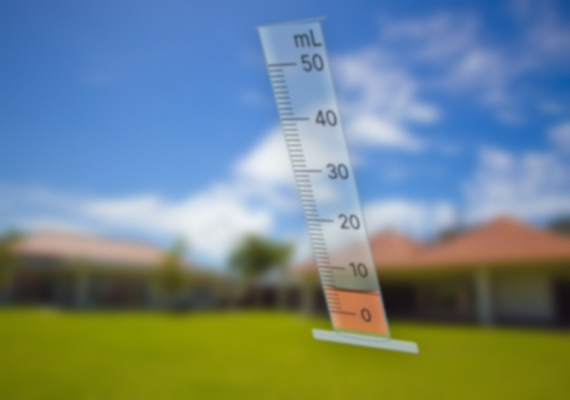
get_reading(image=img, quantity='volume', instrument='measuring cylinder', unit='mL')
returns 5 mL
